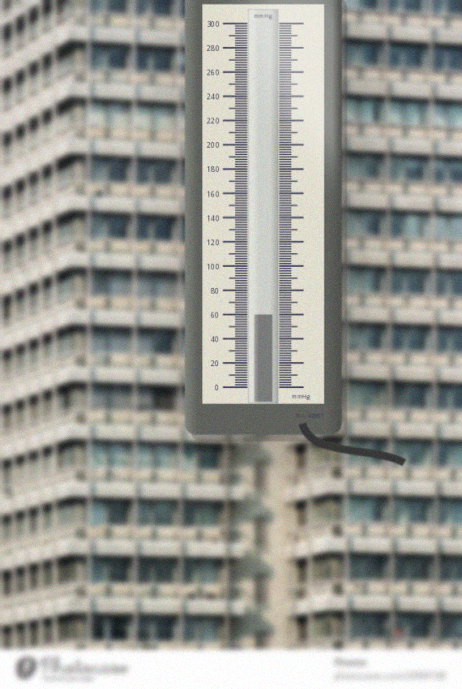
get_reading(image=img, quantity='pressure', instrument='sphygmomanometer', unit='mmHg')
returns 60 mmHg
